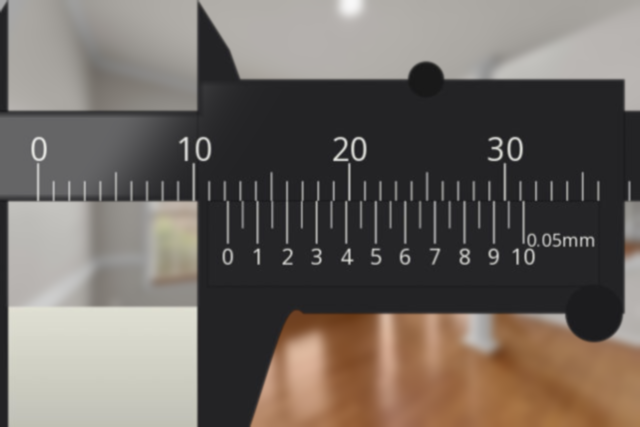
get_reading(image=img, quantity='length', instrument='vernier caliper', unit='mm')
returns 12.2 mm
